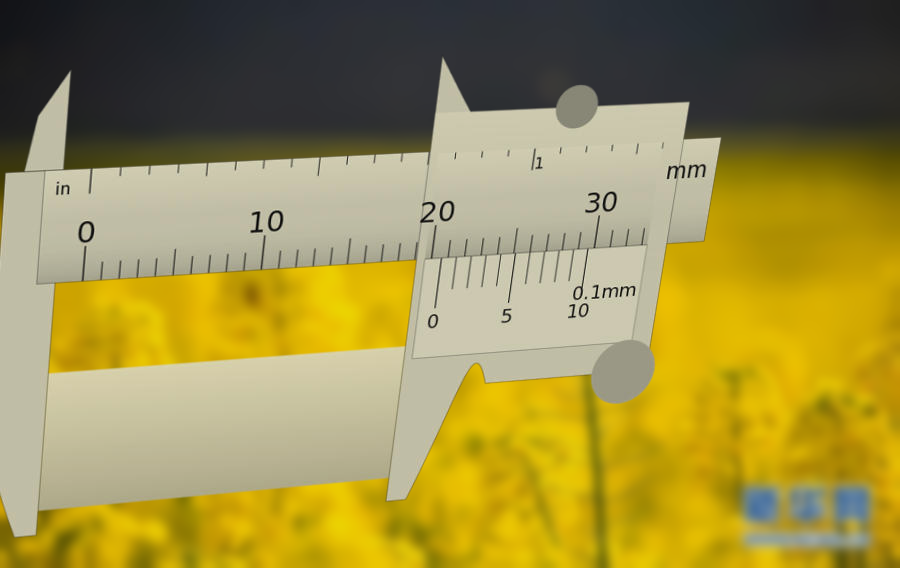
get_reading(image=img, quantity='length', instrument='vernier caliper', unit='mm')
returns 20.6 mm
